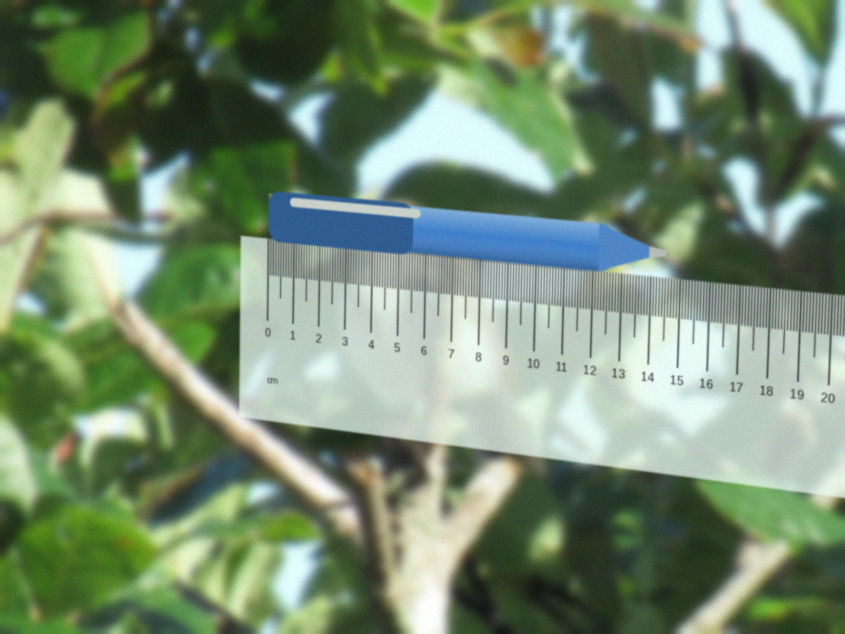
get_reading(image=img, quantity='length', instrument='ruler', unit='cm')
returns 14.5 cm
